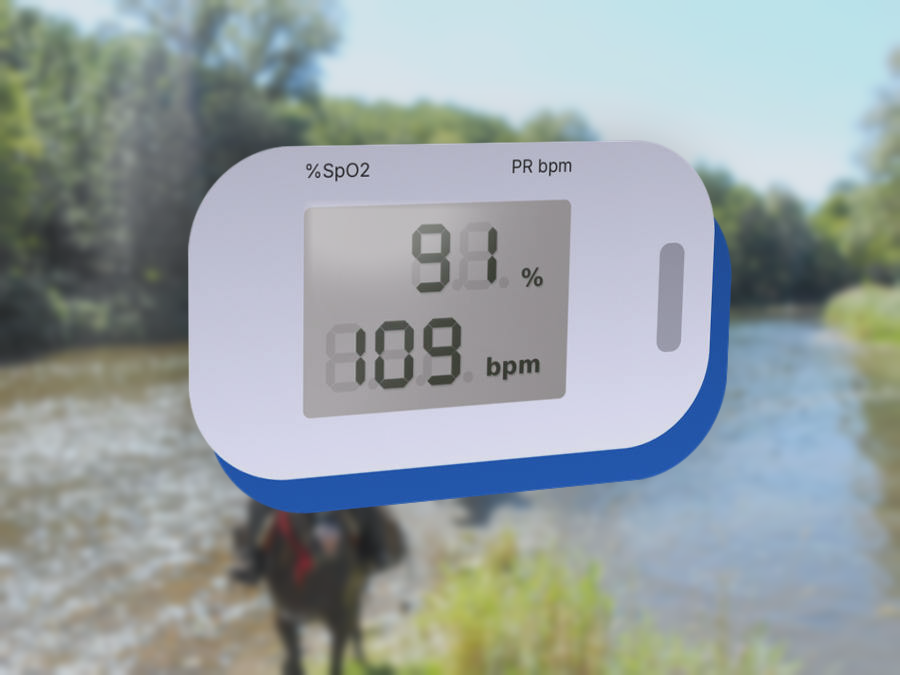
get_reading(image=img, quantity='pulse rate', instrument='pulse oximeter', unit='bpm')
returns 109 bpm
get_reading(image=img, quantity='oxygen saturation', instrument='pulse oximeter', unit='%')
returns 91 %
